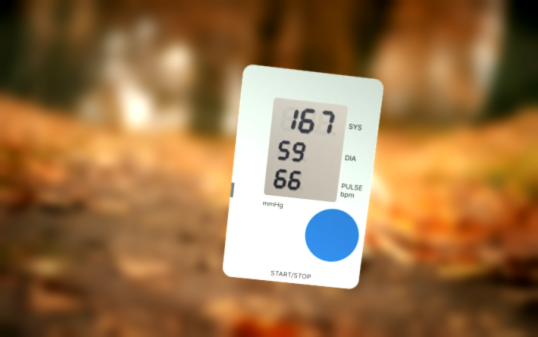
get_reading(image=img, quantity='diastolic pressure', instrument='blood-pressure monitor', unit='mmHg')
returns 59 mmHg
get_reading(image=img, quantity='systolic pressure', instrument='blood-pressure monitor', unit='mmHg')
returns 167 mmHg
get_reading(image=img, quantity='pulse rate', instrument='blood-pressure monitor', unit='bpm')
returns 66 bpm
